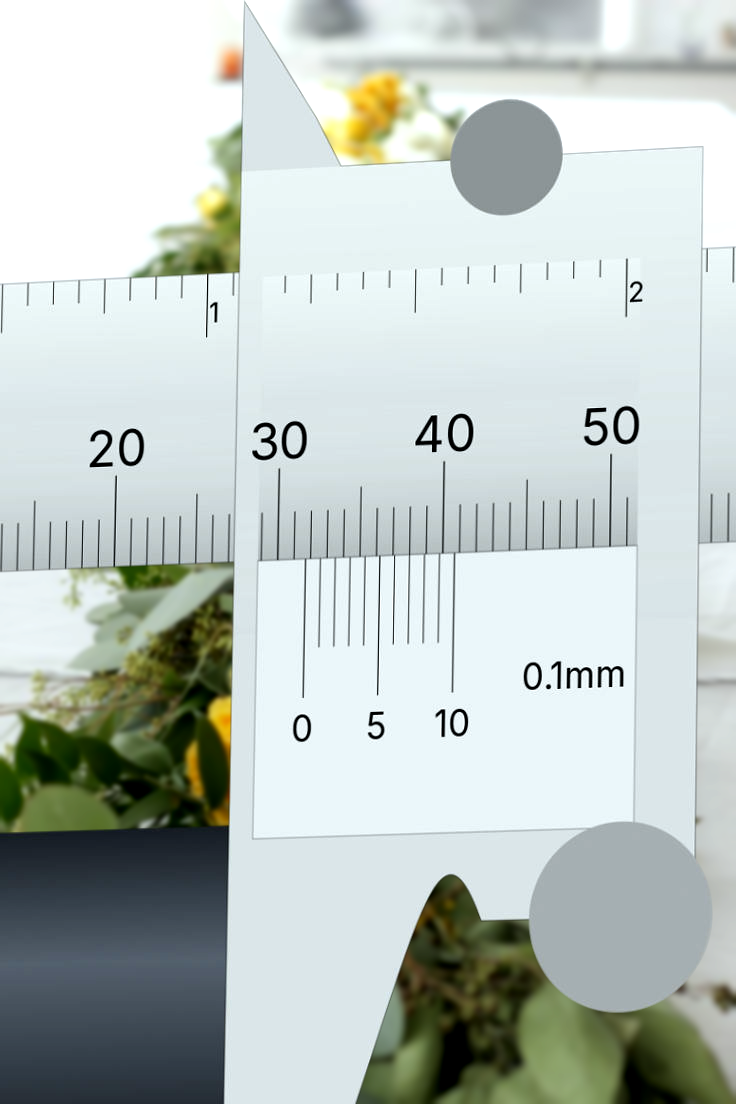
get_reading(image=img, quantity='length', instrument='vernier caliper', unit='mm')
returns 31.7 mm
